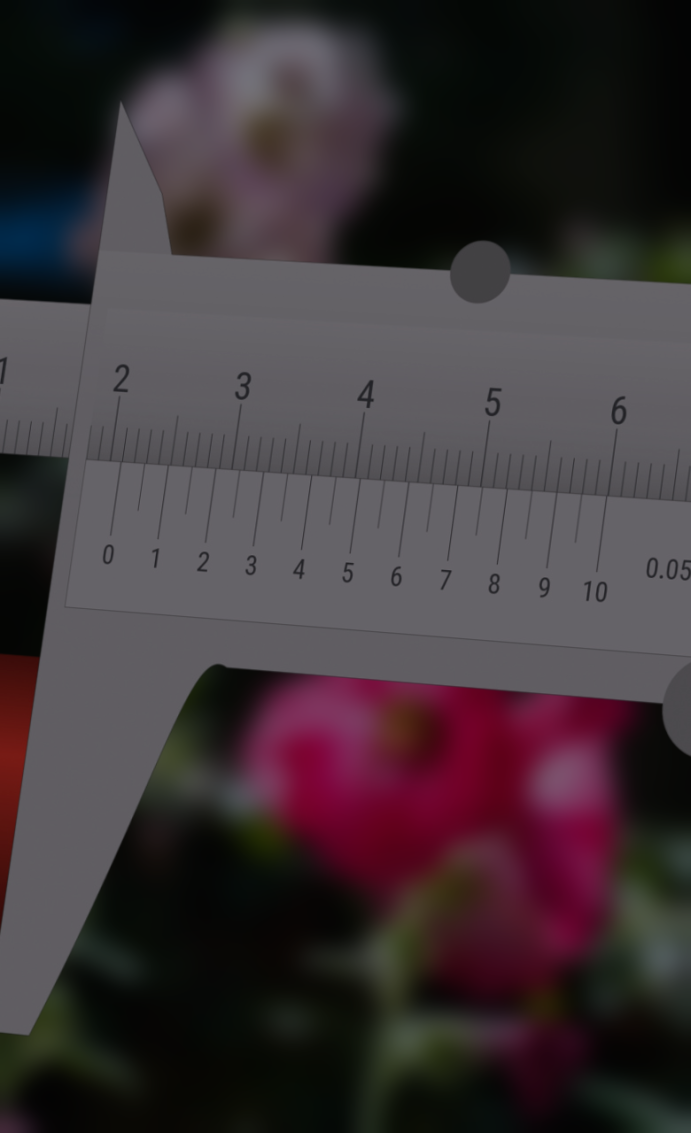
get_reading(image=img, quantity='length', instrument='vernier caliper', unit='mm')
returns 20.9 mm
